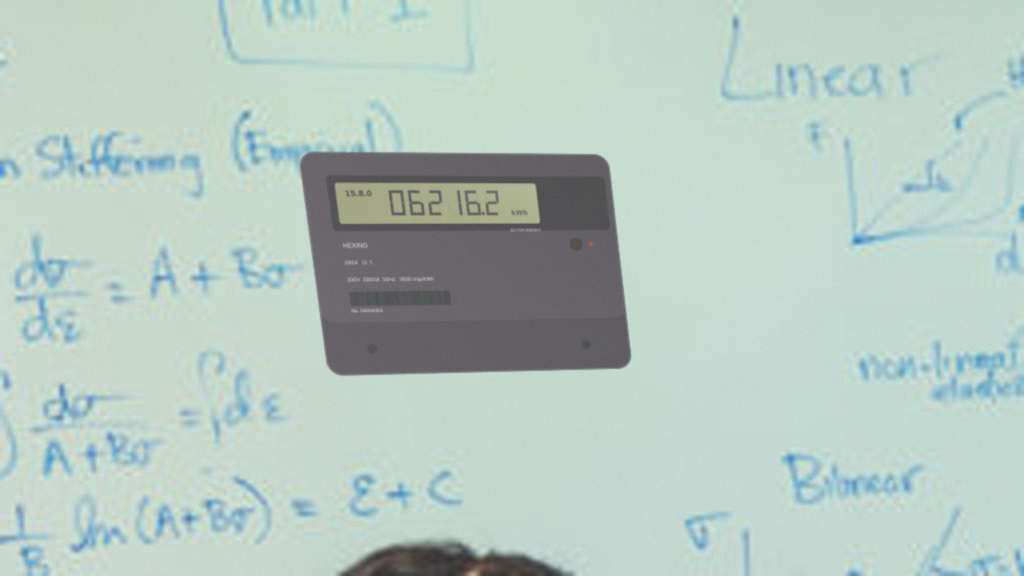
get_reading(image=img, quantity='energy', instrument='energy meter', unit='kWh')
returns 6216.2 kWh
